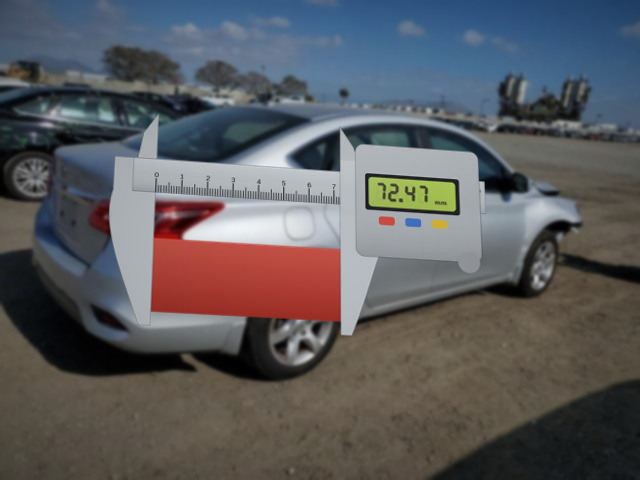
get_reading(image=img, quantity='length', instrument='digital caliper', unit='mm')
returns 72.47 mm
